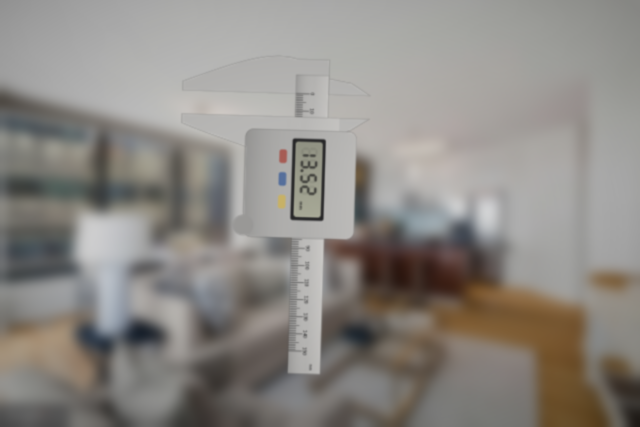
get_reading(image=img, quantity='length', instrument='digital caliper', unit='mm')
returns 13.52 mm
